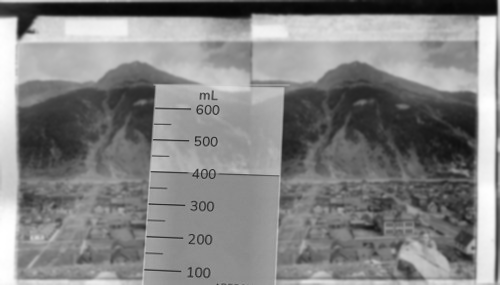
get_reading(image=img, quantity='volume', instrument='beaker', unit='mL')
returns 400 mL
